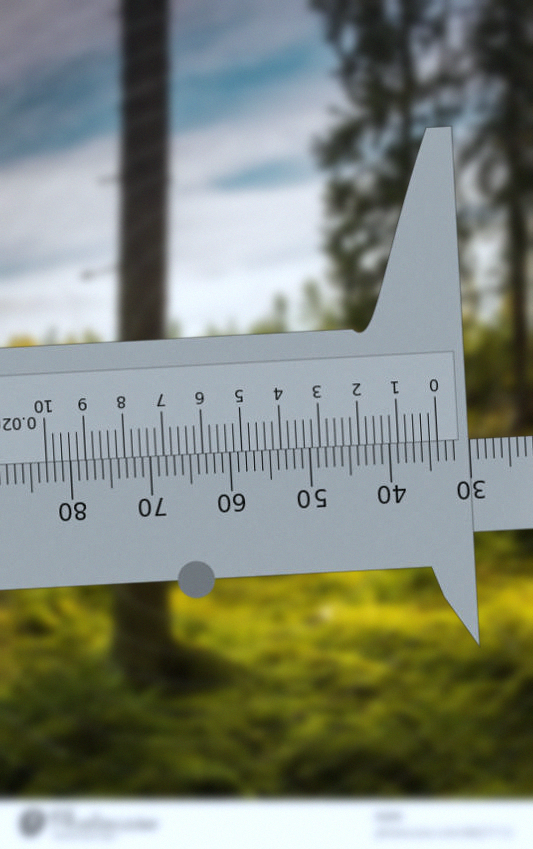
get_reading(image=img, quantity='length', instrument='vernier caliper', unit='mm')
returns 34.0 mm
